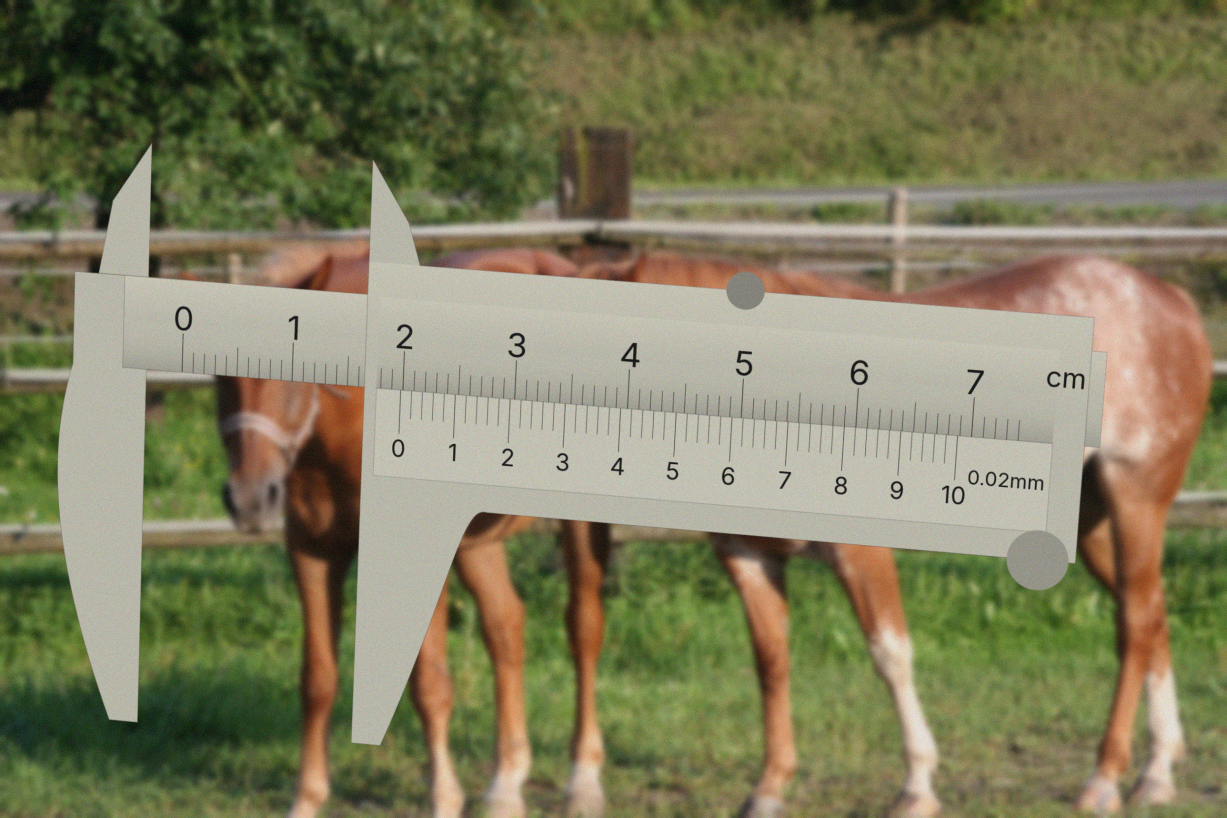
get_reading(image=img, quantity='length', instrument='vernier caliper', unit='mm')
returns 19.8 mm
